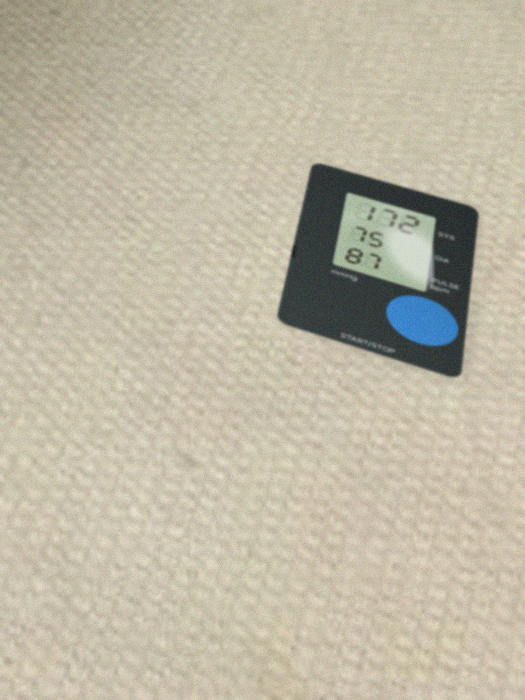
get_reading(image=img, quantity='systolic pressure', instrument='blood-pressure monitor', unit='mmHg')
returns 172 mmHg
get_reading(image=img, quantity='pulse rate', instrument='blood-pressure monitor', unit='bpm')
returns 87 bpm
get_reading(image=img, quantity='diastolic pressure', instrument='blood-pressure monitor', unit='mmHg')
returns 75 mmHg
